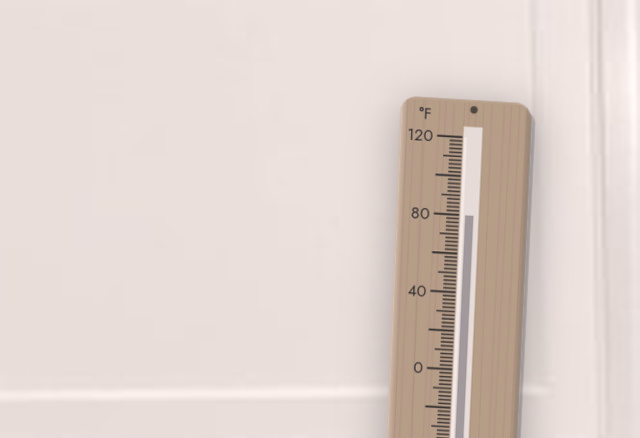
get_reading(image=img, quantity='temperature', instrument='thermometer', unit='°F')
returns 80 °F
